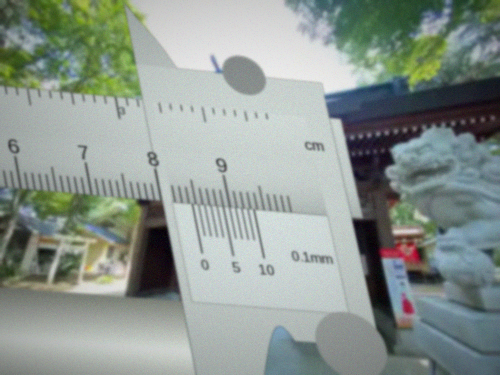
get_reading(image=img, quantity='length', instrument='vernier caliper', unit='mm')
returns 84.5 mm
